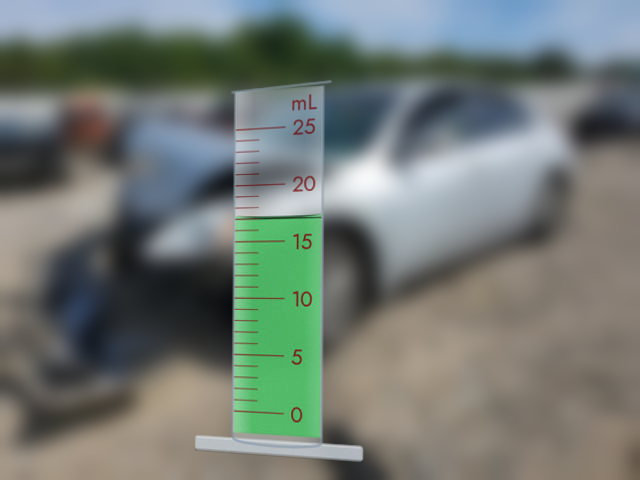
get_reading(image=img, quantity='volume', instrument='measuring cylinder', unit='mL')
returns 17 mL
